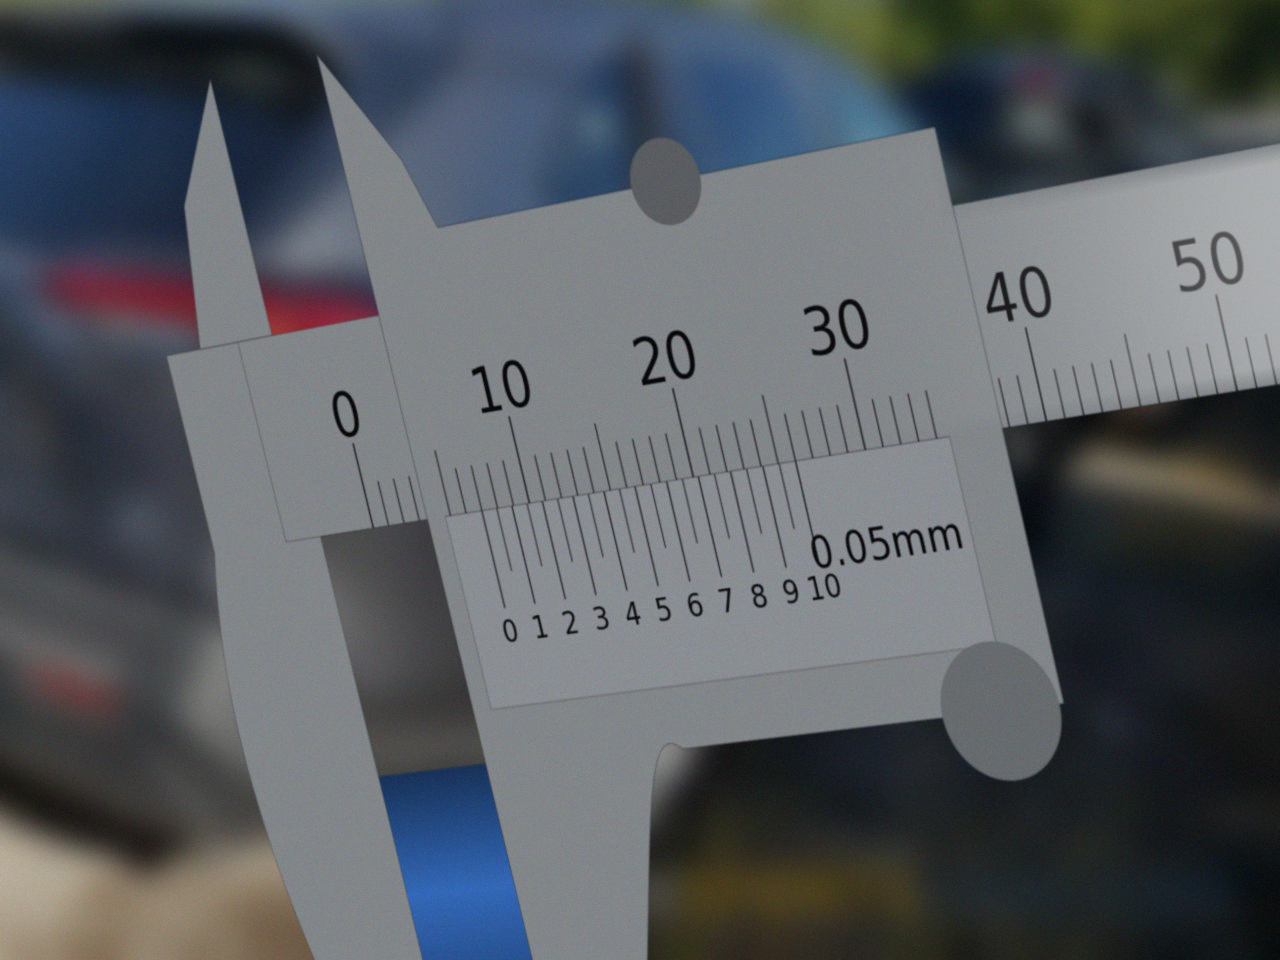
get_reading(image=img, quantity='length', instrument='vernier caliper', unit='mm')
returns 7.0 mm
